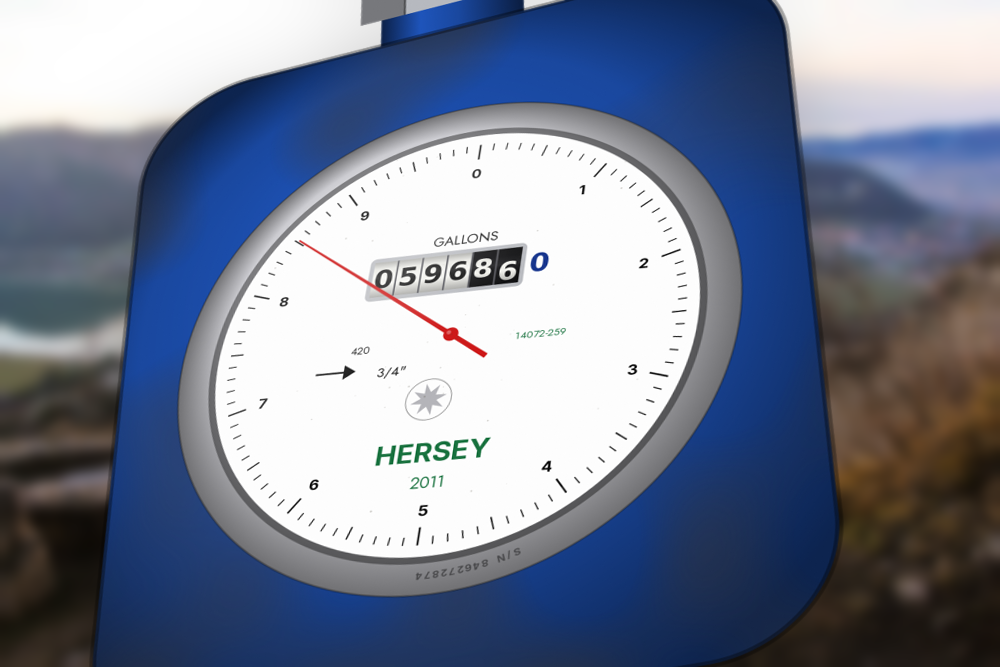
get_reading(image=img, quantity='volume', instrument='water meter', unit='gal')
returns 596858.5 gal
